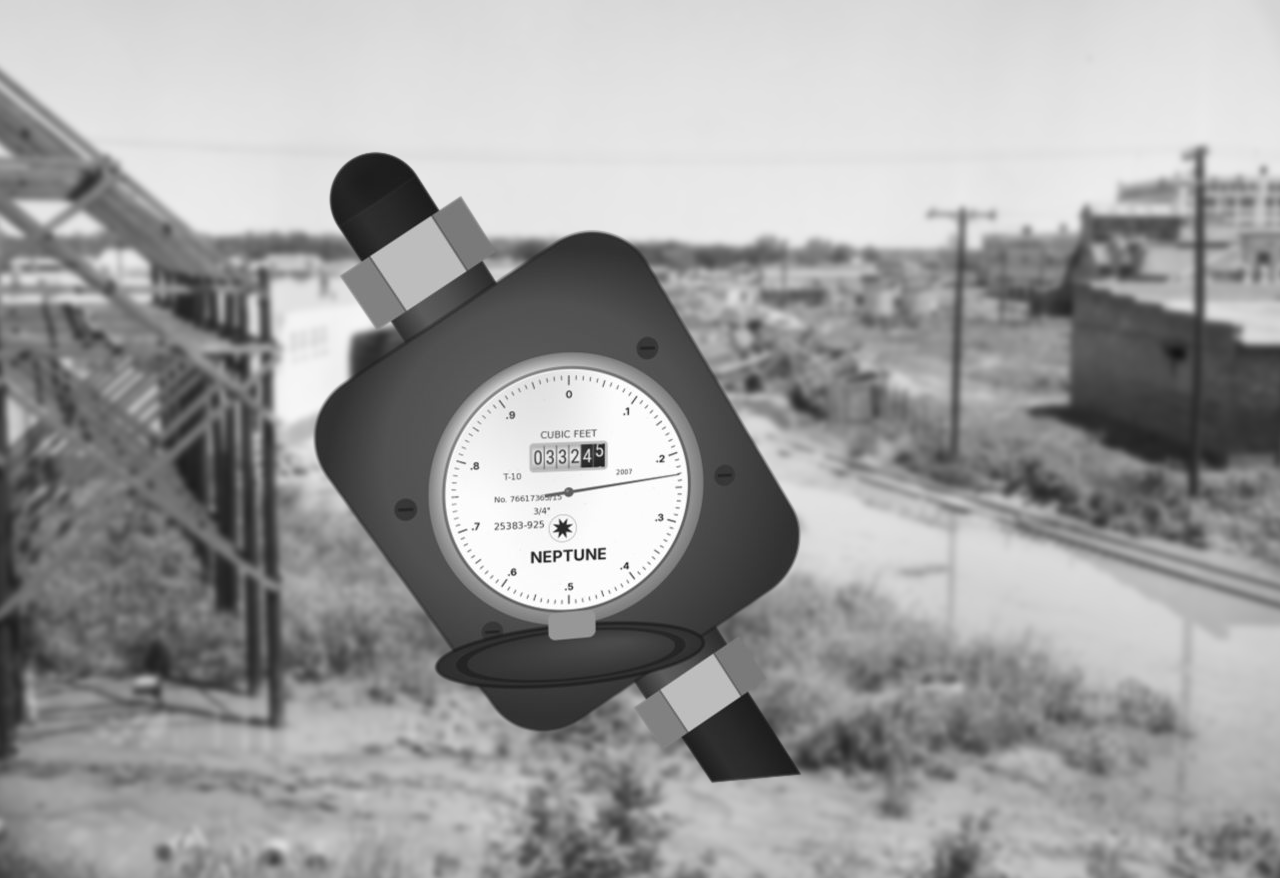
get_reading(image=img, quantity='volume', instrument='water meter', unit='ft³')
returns 33245.23 ft³
